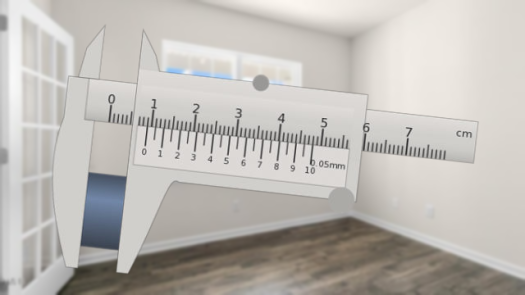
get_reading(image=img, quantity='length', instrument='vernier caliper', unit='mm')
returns 9.0 mm
